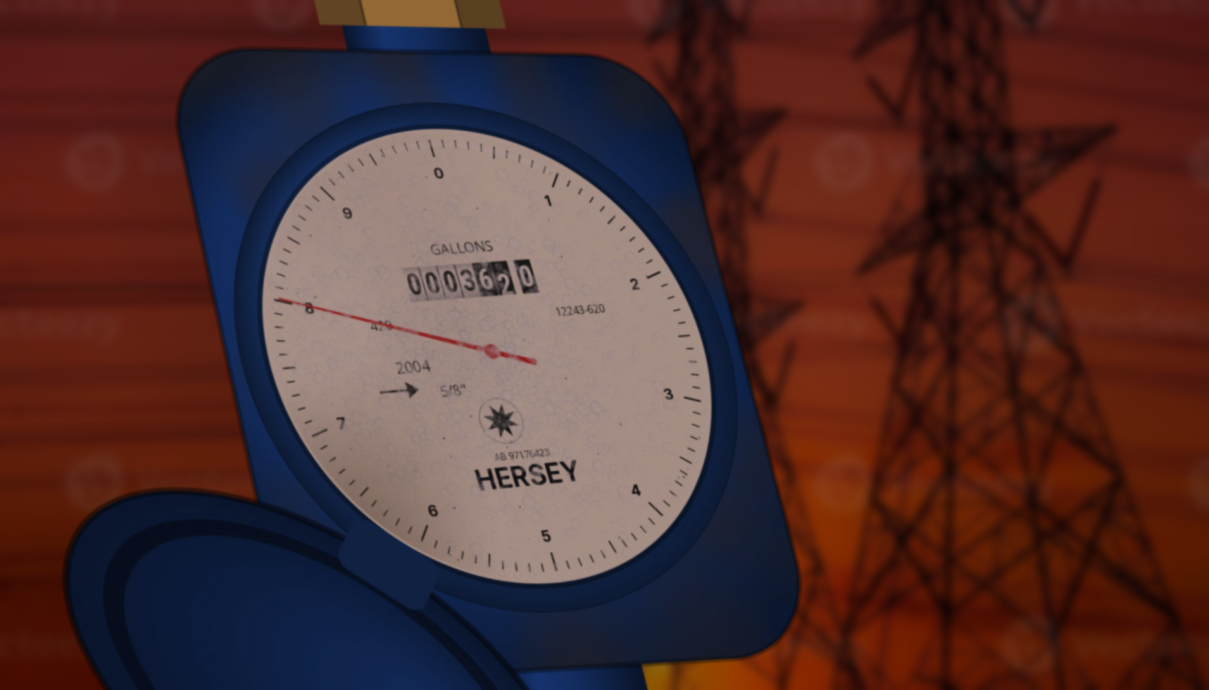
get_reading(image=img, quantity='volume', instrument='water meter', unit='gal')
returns 3618.0 gal
